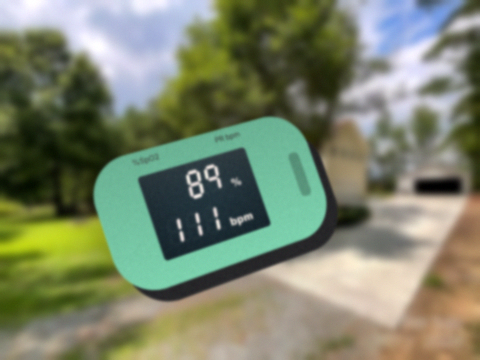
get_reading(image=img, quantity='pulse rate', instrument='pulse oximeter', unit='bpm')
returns 111 bpm
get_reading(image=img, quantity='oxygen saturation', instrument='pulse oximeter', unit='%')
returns 89 %
